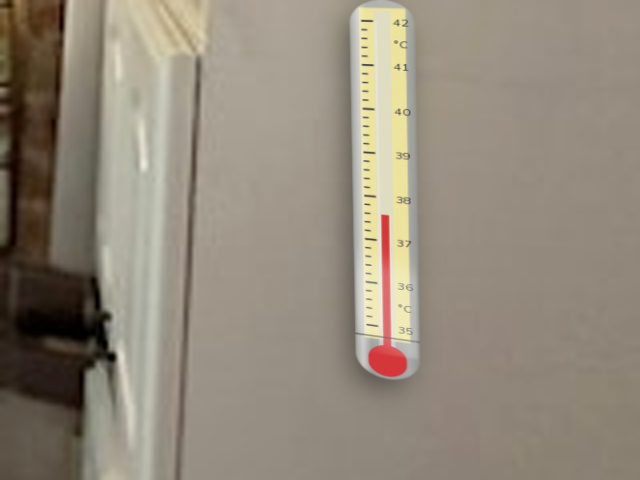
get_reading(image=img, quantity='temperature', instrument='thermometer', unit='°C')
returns 37.6 °C
